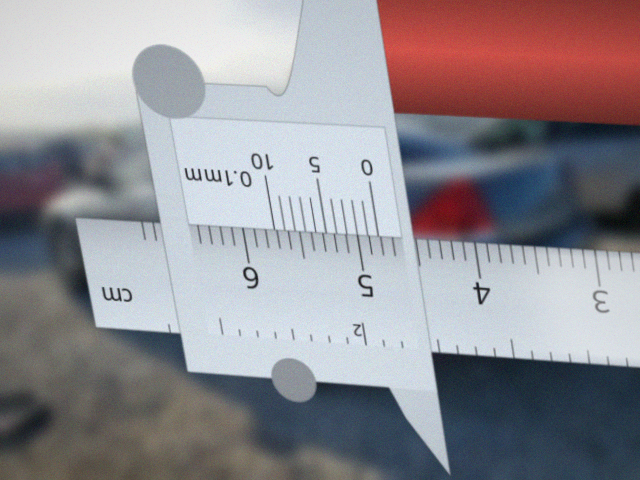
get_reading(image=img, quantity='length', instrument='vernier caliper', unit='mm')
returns 48.2 mm
